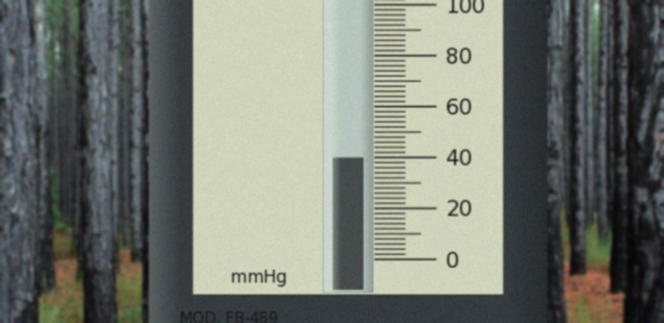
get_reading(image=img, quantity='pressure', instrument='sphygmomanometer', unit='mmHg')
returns 40 mmHg
